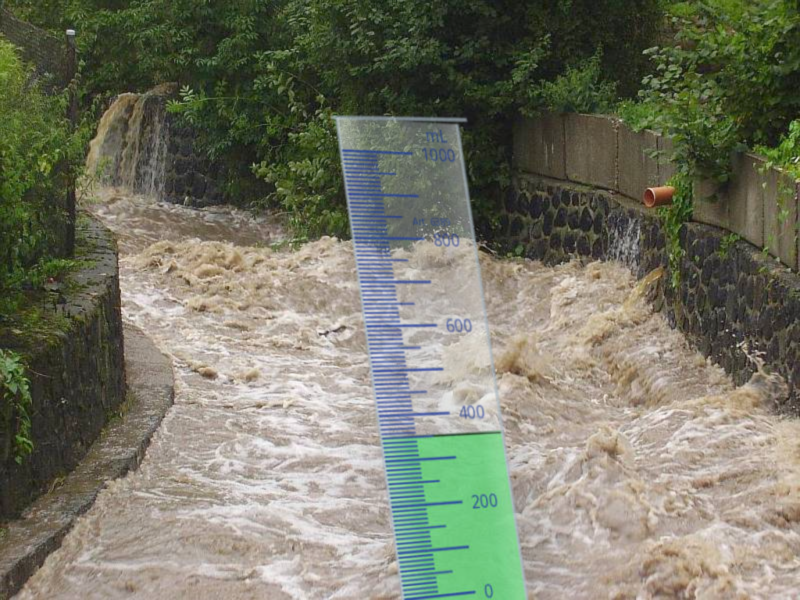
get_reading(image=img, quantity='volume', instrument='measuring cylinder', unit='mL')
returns 350 mL
